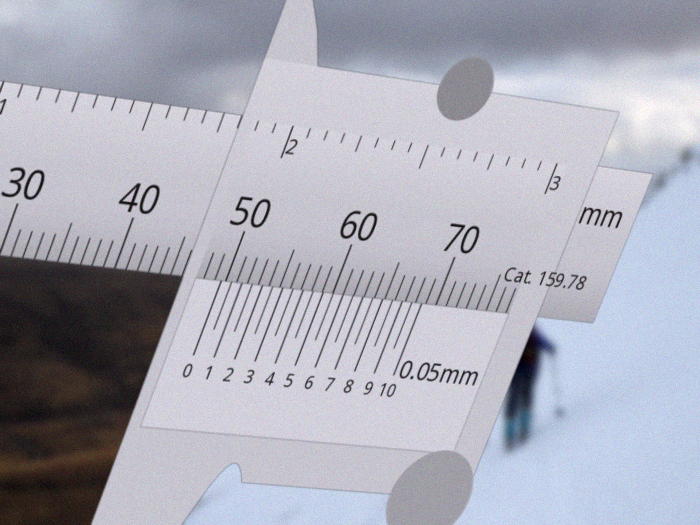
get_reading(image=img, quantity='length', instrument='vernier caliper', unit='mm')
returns 49.6 mm
